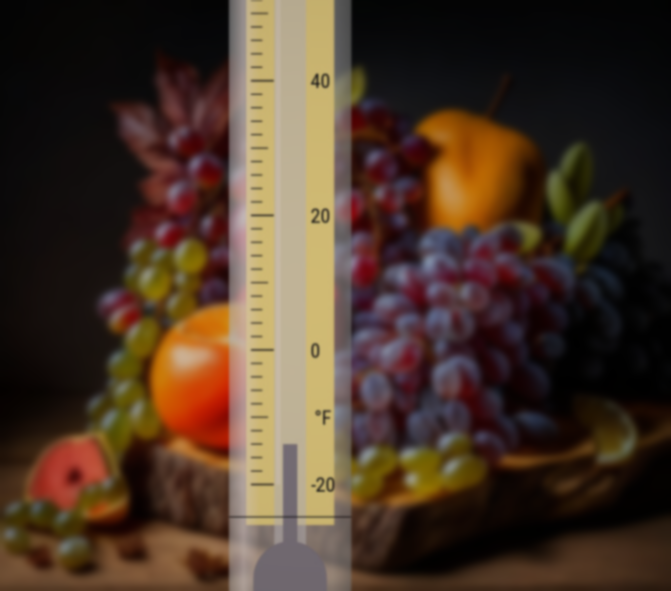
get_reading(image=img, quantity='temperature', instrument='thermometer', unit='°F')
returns -14 °F
